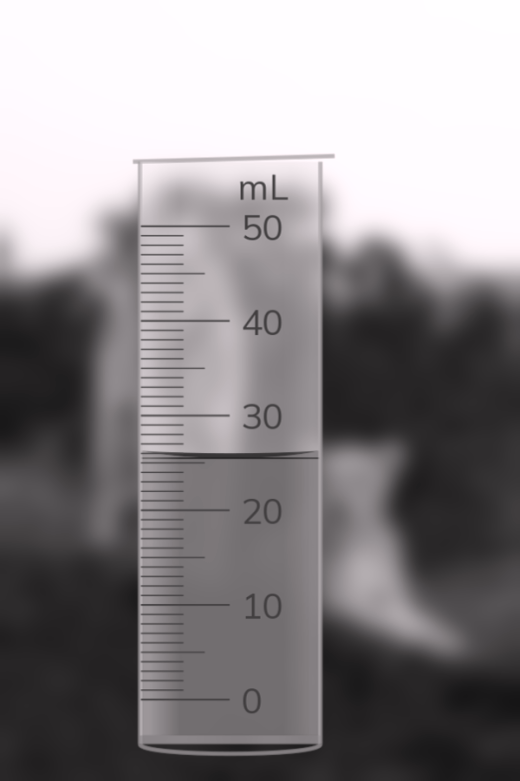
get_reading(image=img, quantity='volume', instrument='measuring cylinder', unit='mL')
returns 25.5 mL
